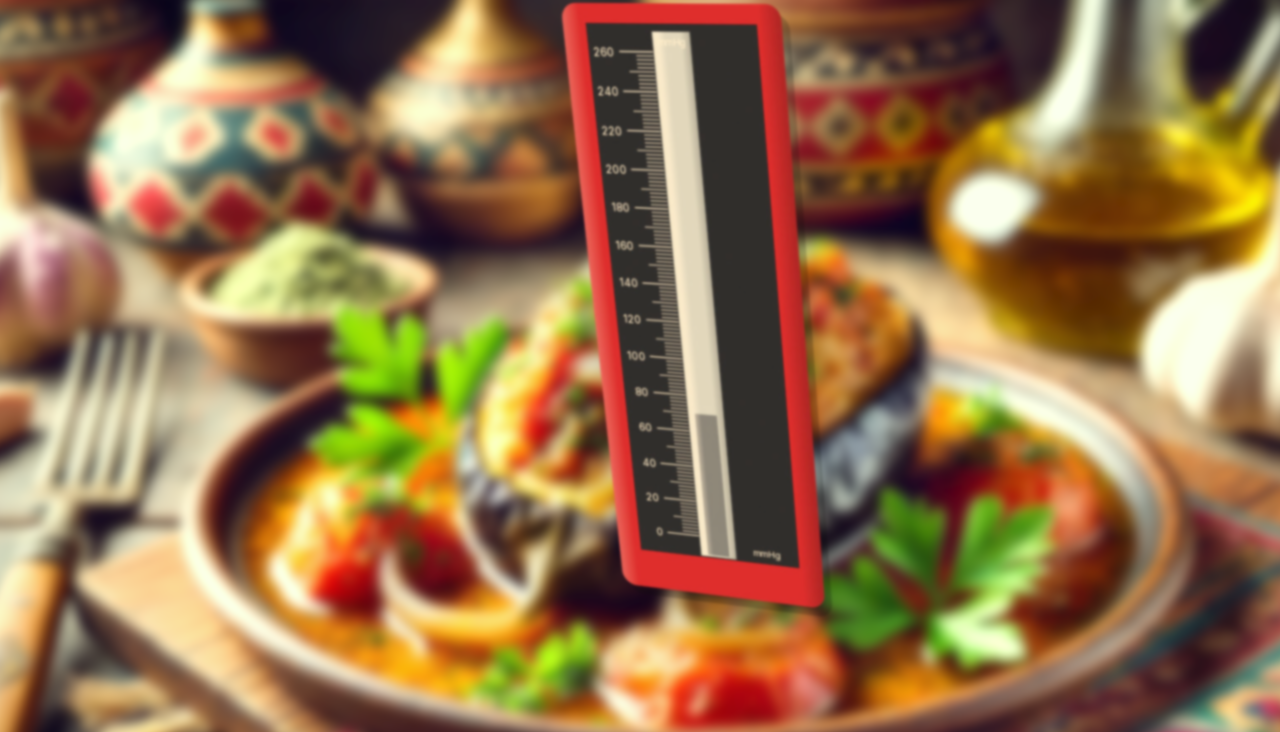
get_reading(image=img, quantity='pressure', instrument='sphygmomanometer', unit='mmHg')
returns 70 mmHg
